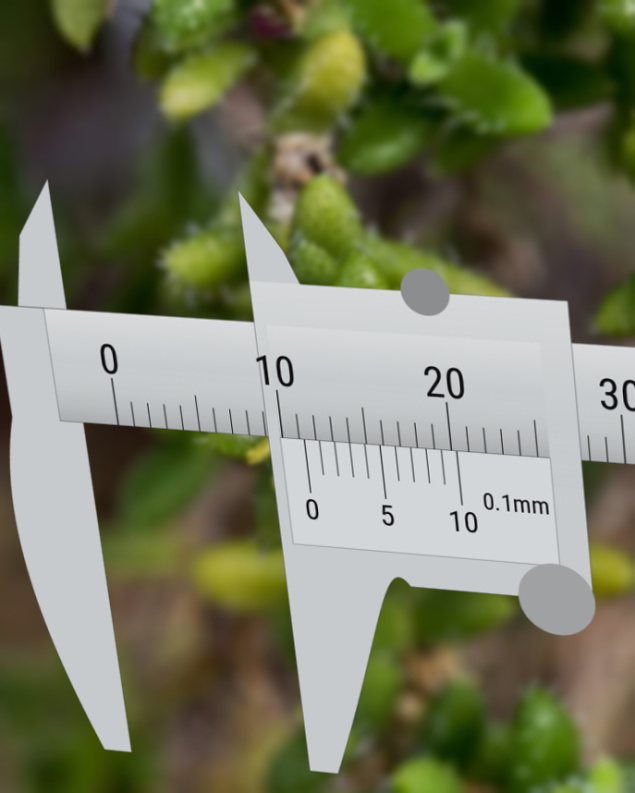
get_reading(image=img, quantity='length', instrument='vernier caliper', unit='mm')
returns 11.3 mm
